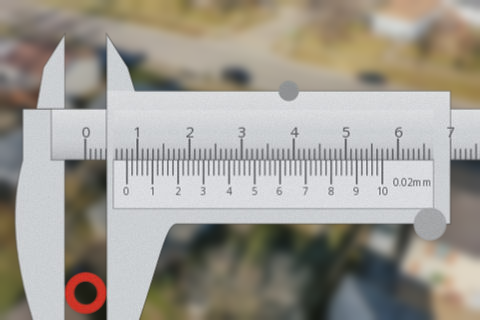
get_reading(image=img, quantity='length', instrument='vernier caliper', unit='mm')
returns 8.0 mm
